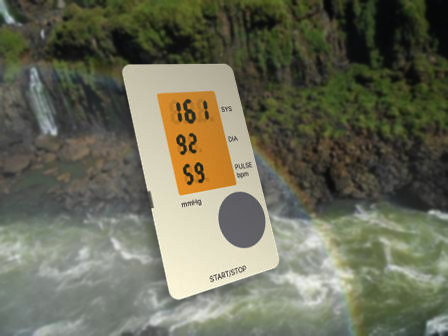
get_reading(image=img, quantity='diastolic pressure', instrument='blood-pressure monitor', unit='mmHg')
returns 92 mmHg
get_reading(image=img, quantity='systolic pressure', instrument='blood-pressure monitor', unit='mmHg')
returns 161 mmHg
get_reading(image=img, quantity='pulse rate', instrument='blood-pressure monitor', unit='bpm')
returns 59 bpm
